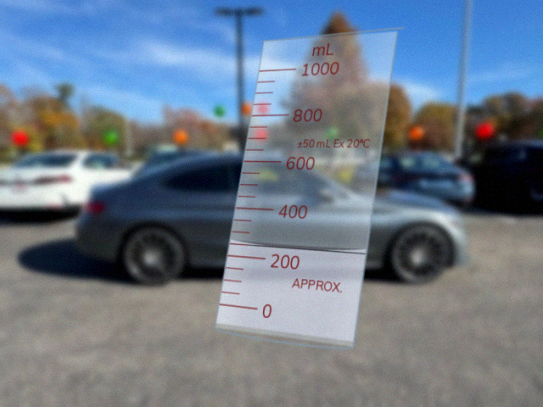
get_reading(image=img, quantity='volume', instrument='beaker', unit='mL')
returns 250 mL
